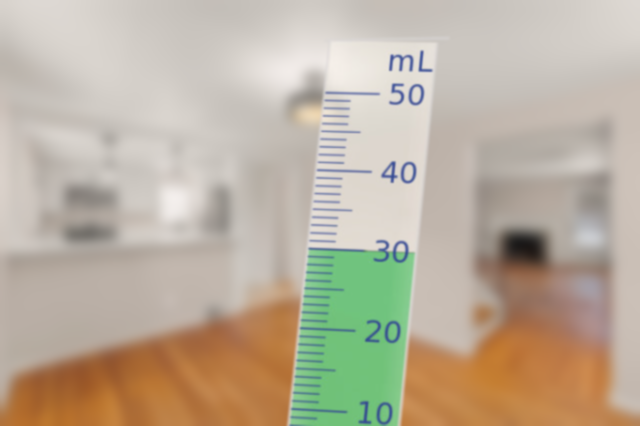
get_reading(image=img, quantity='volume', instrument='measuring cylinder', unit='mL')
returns 30 mL
